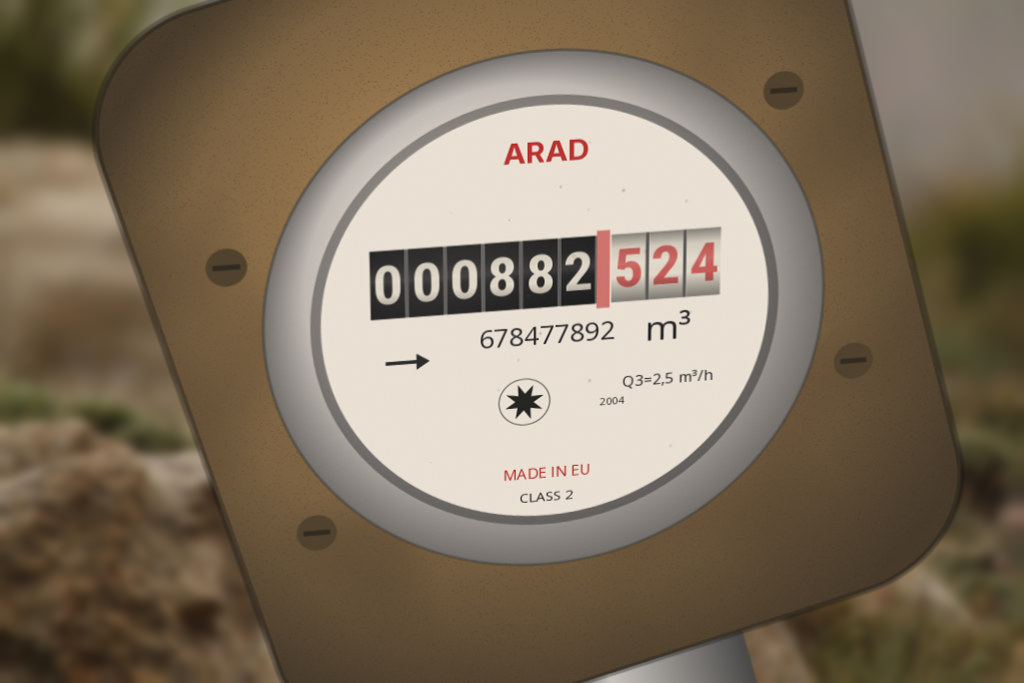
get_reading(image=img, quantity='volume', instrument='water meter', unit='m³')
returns 882.524 m³
